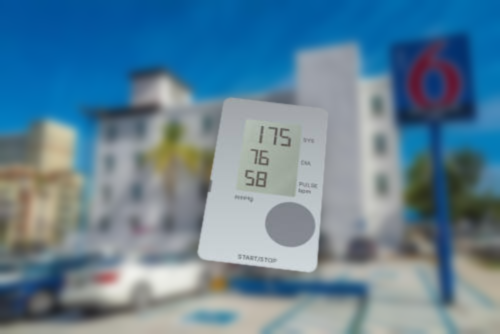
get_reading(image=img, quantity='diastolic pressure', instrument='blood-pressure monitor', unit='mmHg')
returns 76 mmHg
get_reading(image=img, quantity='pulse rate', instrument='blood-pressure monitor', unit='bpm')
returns 58 bpm
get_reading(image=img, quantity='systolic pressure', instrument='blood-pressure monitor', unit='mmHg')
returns 175 mmHg
